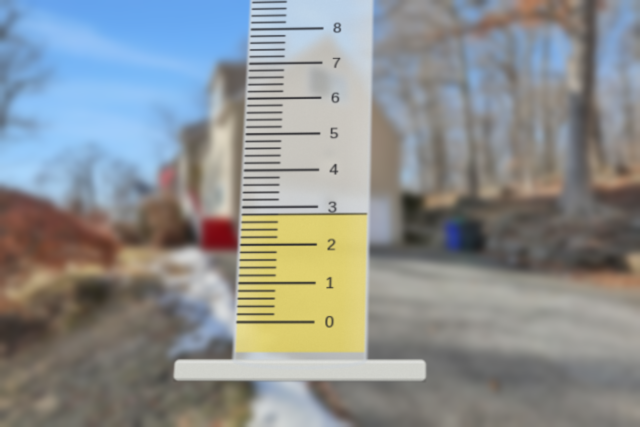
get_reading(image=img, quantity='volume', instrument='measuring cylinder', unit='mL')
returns 2.8 mL
